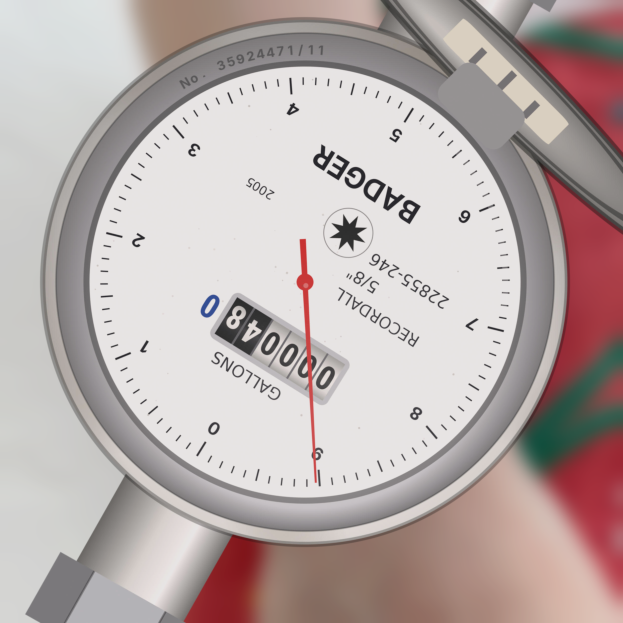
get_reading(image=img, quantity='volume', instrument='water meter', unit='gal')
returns 479.0 gal
